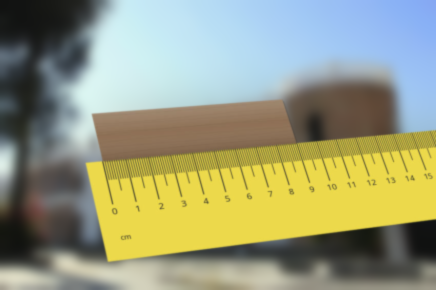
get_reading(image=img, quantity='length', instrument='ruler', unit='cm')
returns 9 cm
